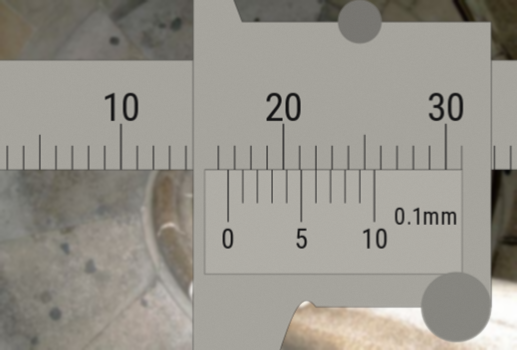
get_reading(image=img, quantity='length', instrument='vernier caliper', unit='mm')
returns 16.6 mm
